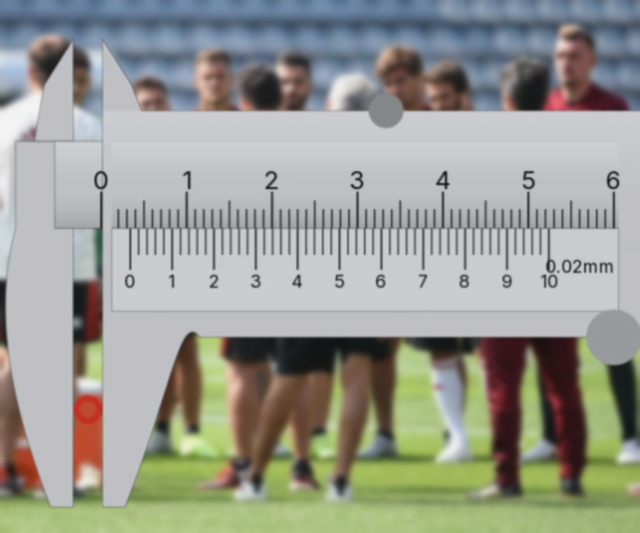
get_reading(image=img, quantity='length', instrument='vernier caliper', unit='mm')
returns 3.4 mm
